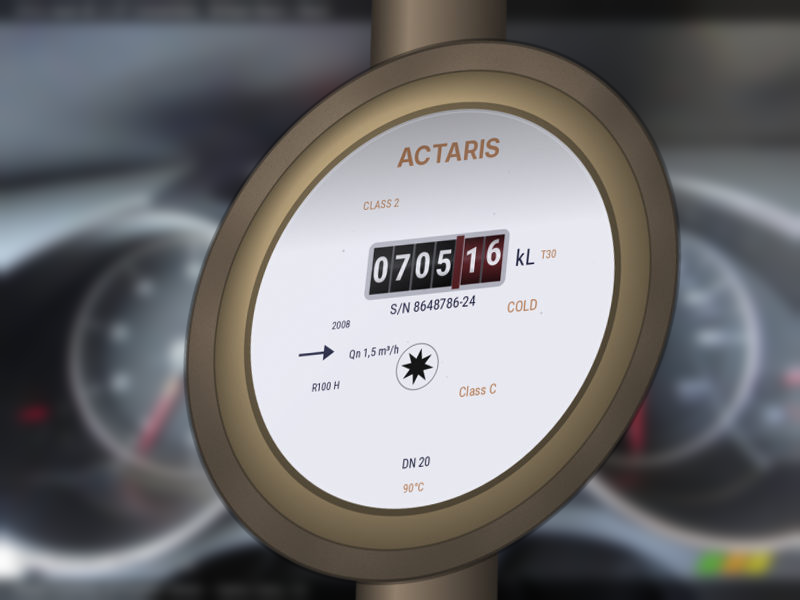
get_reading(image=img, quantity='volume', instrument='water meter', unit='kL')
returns 705.16 kL
